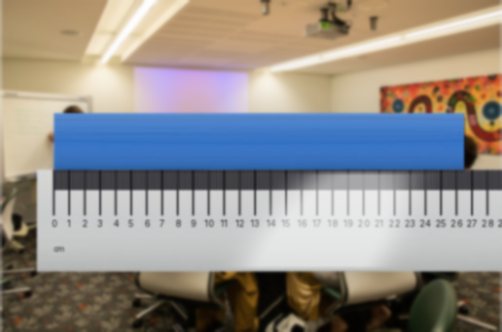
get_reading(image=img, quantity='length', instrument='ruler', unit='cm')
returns 26.5 cm
